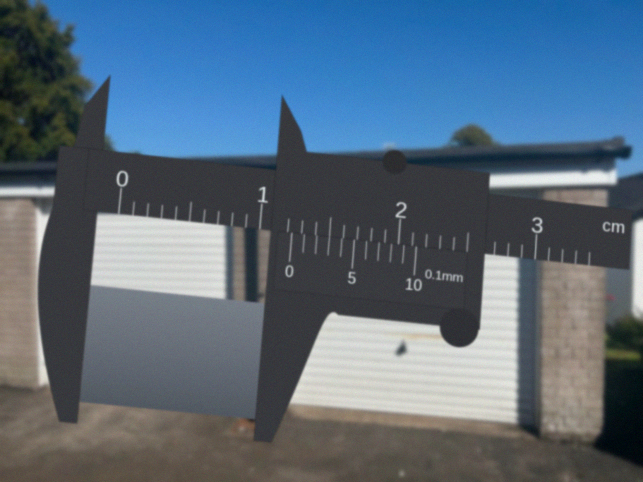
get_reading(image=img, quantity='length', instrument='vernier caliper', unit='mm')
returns 12.3 mm
